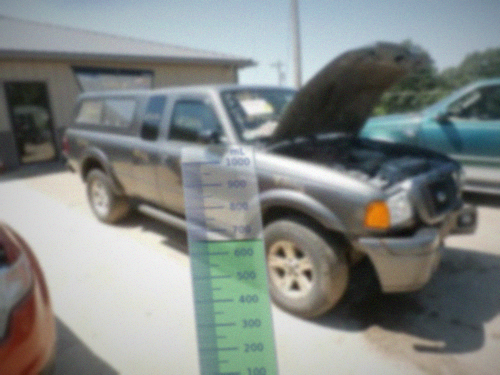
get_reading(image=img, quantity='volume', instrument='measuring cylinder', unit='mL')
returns 650 mL
